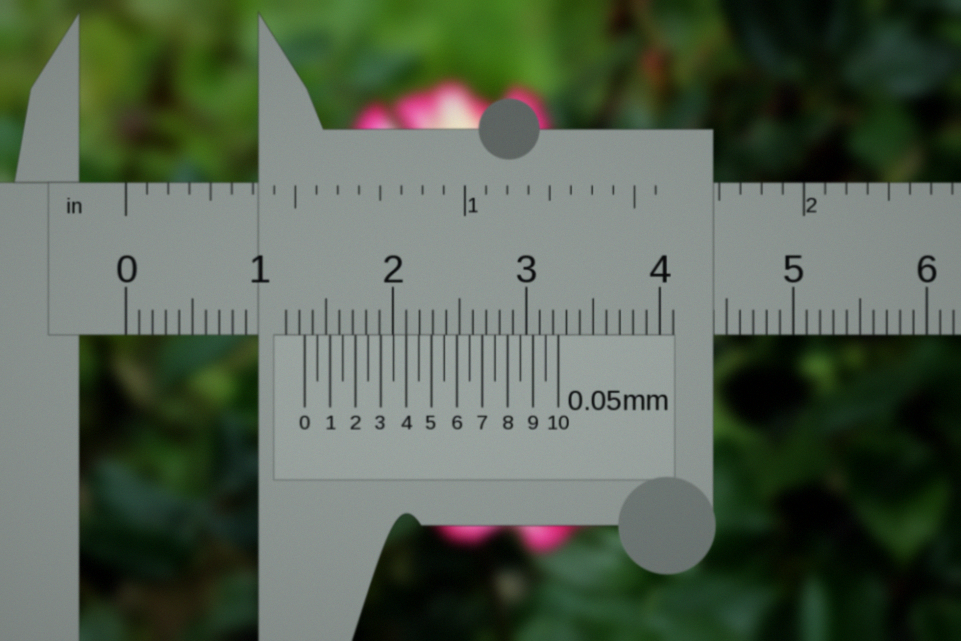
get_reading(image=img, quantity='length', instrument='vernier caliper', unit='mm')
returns 13.4 mm
